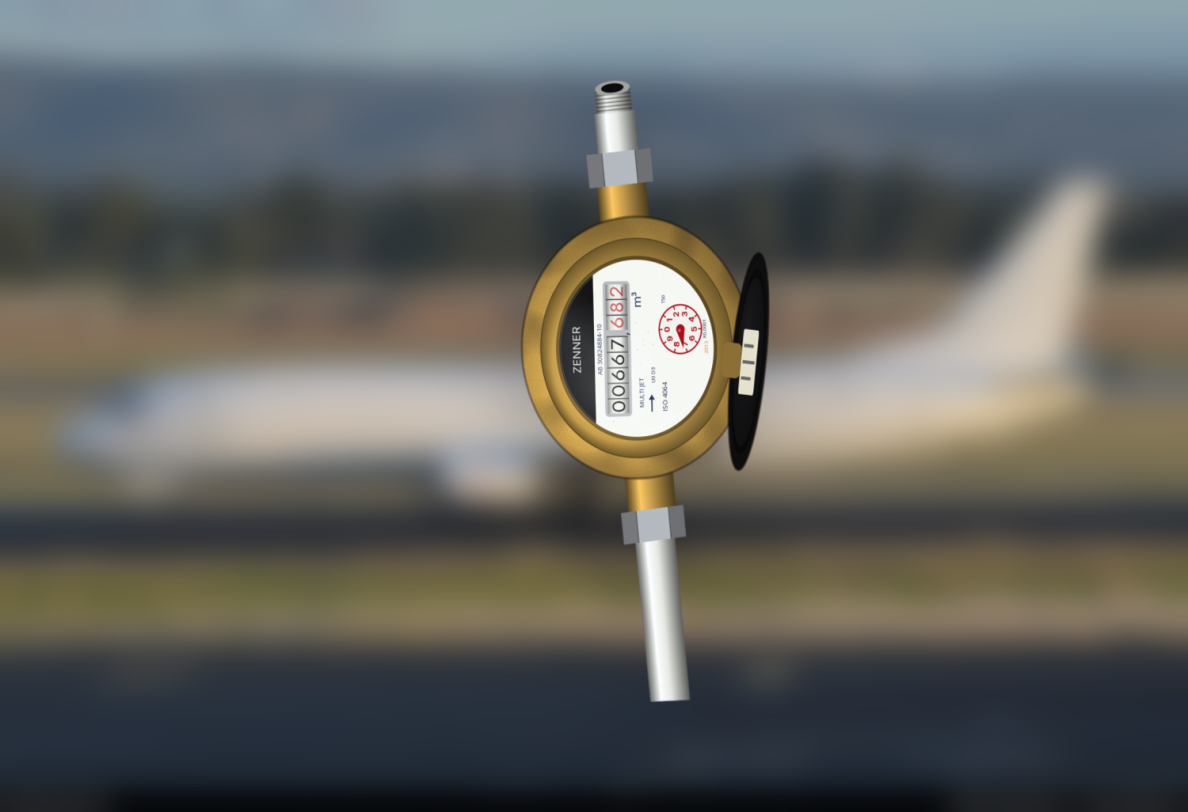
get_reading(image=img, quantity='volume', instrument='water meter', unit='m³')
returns 667.6827 m³
